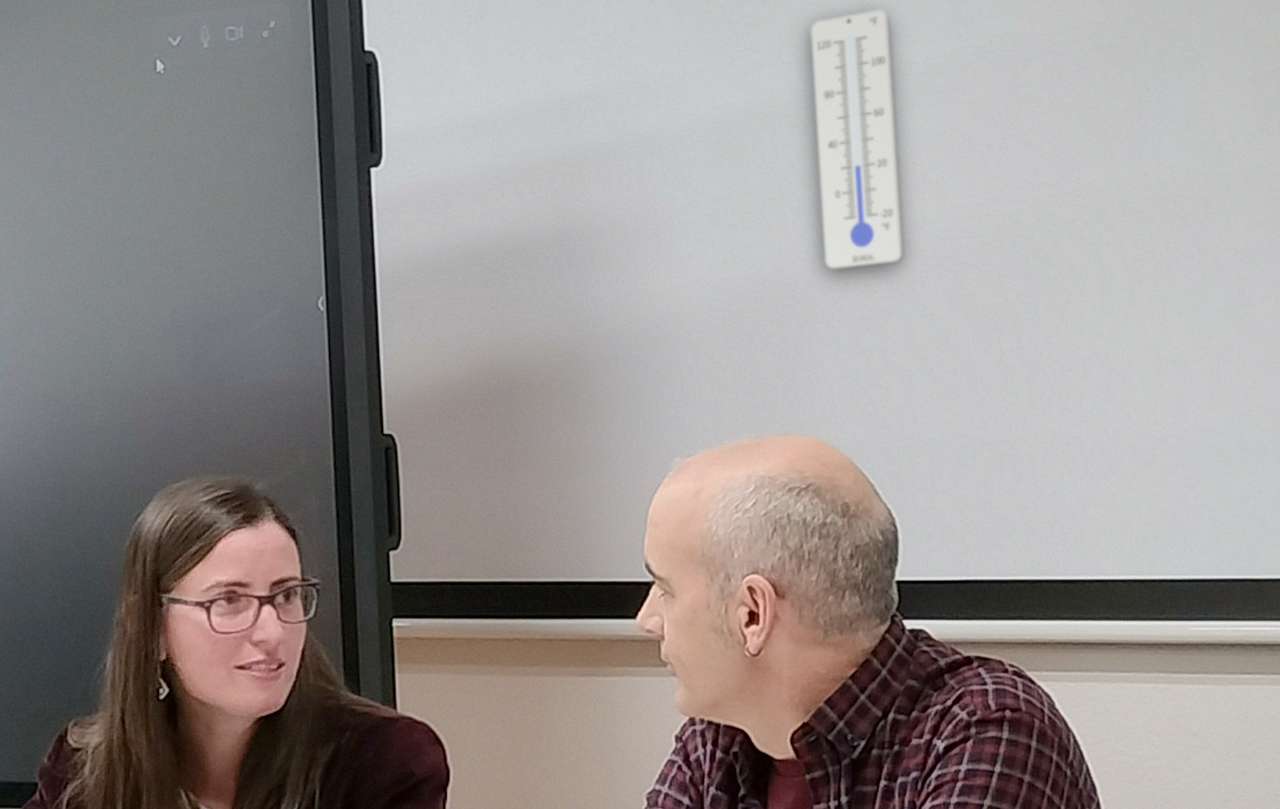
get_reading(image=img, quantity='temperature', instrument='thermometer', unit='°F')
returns 20 °F
